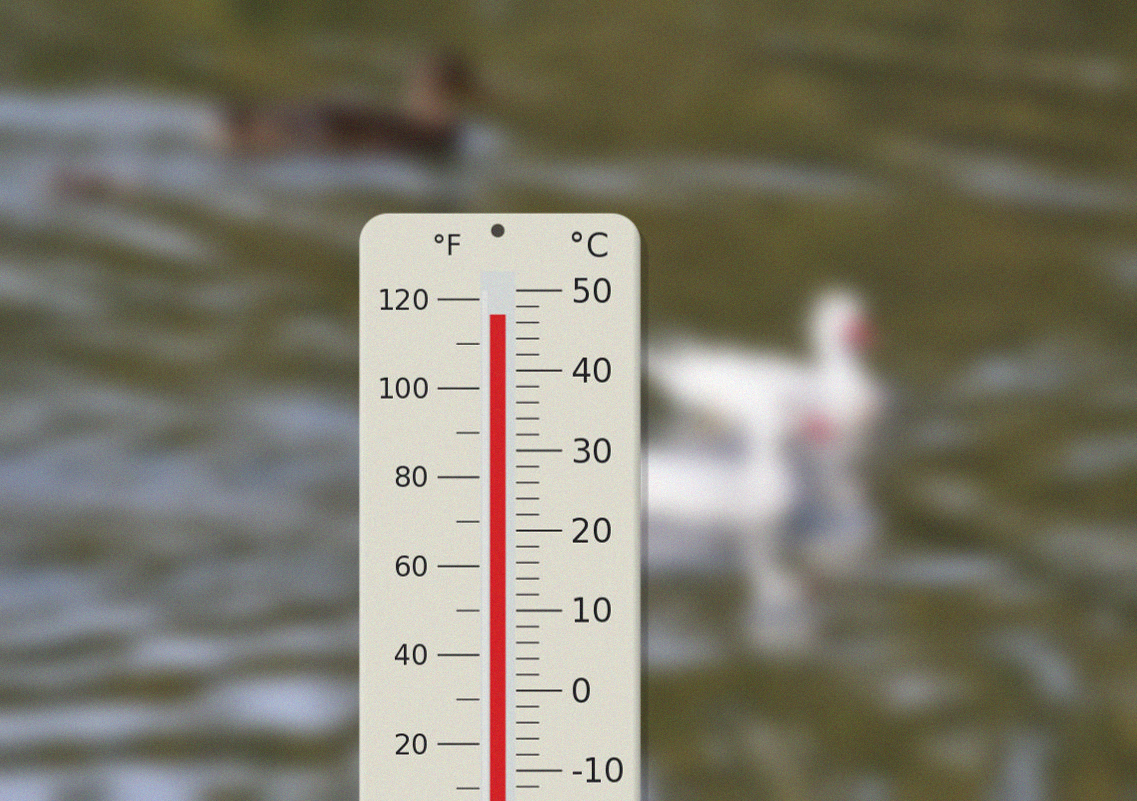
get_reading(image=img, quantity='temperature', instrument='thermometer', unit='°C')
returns 47 °C
